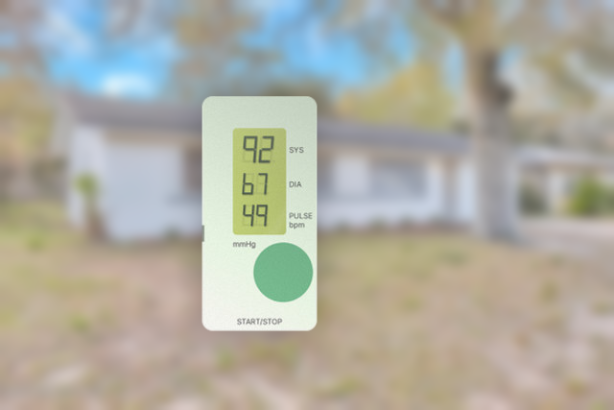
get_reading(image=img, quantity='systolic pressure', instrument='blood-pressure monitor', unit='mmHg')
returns 92 mmHg
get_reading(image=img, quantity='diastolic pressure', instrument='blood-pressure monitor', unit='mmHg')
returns 67 mmHg
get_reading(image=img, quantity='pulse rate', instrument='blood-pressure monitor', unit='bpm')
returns 49 bpm
